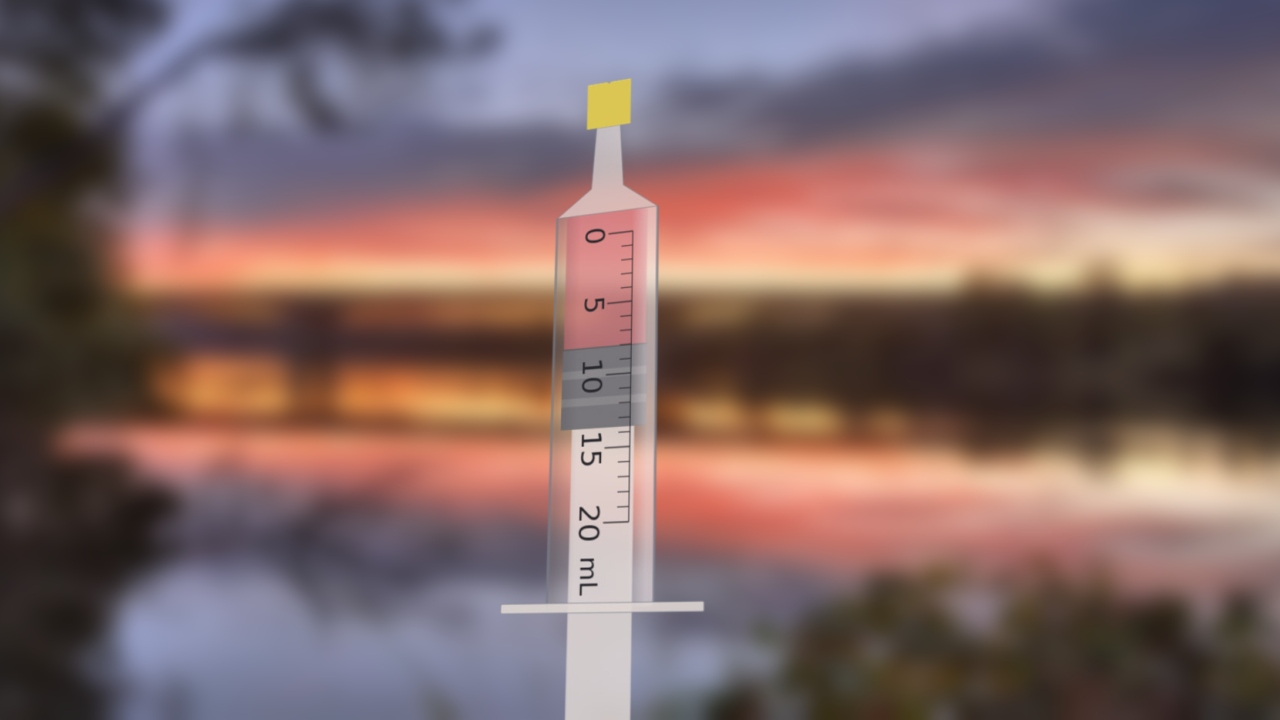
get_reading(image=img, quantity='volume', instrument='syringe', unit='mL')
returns 8 mL
